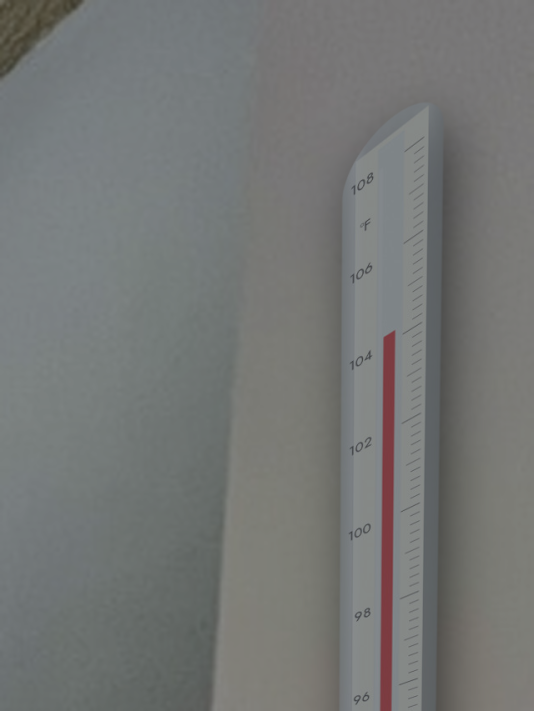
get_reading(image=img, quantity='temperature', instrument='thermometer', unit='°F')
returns 104.2 °F
